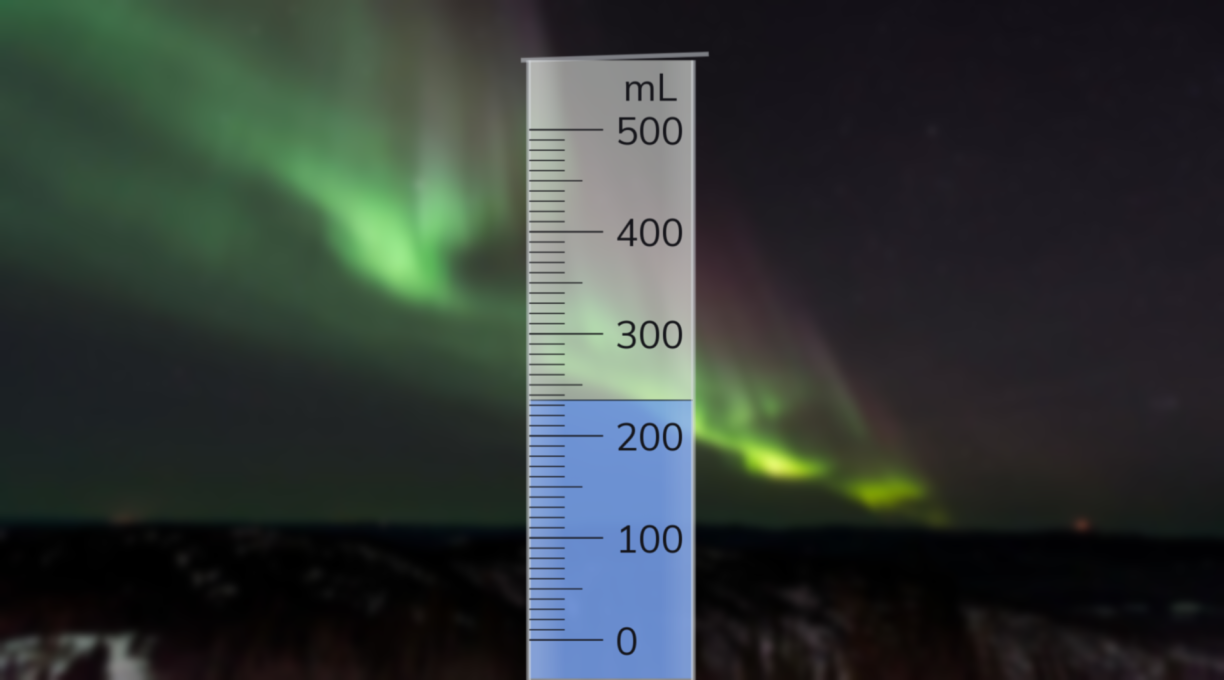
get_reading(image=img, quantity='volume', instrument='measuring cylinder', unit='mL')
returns 235 mL
